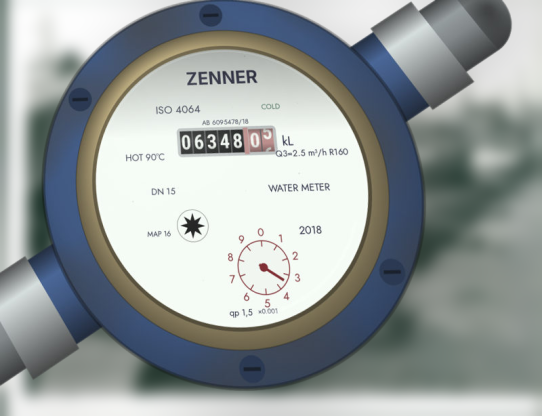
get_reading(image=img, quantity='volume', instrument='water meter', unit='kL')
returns 6348.053 kL
